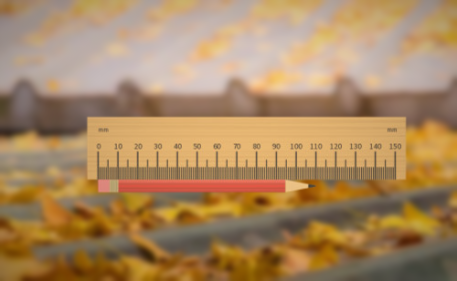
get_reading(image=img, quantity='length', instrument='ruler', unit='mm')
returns 110 mm
